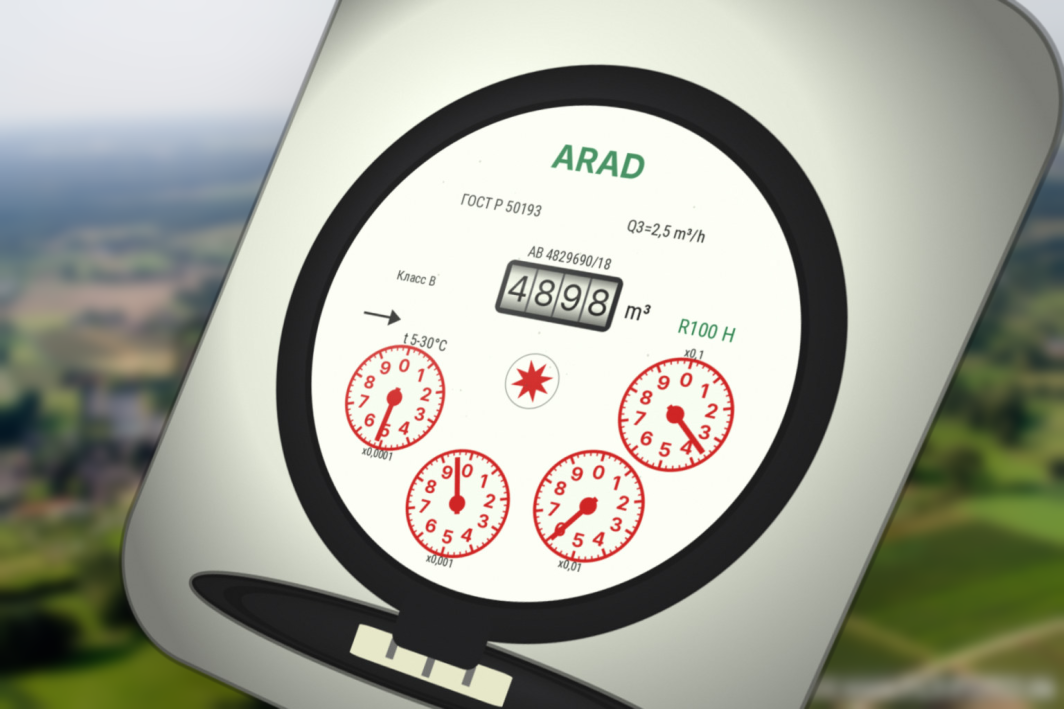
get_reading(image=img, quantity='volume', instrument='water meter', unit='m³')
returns 4898.3595 m³
